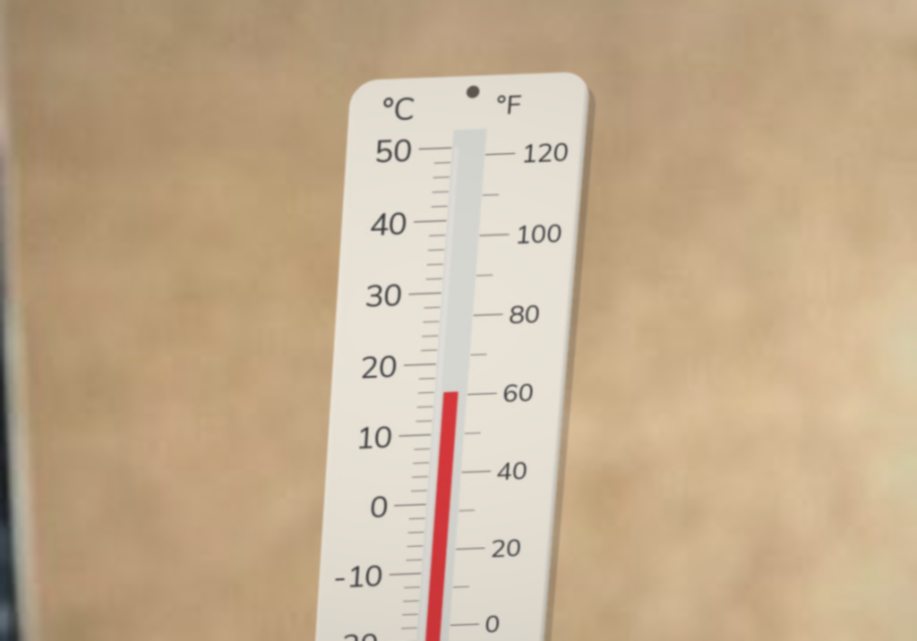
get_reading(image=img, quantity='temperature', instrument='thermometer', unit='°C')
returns 16 °C
